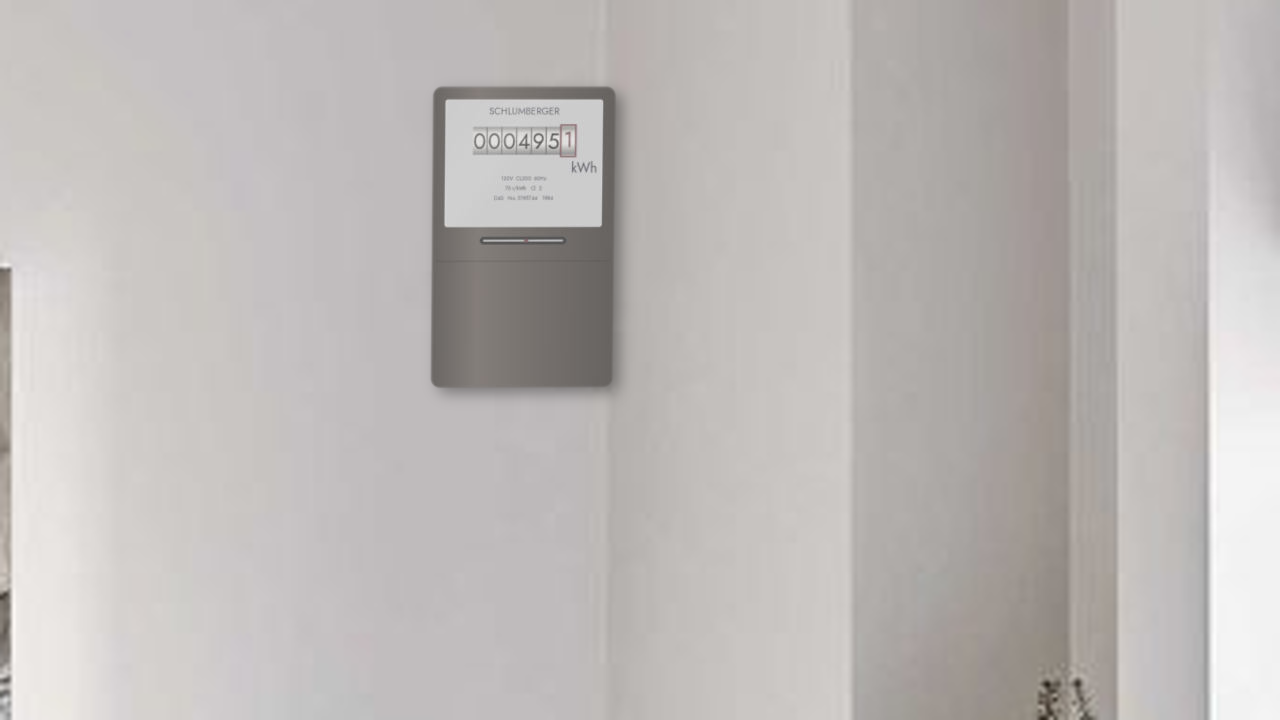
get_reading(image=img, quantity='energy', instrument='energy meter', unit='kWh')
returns 495.1 kWh
